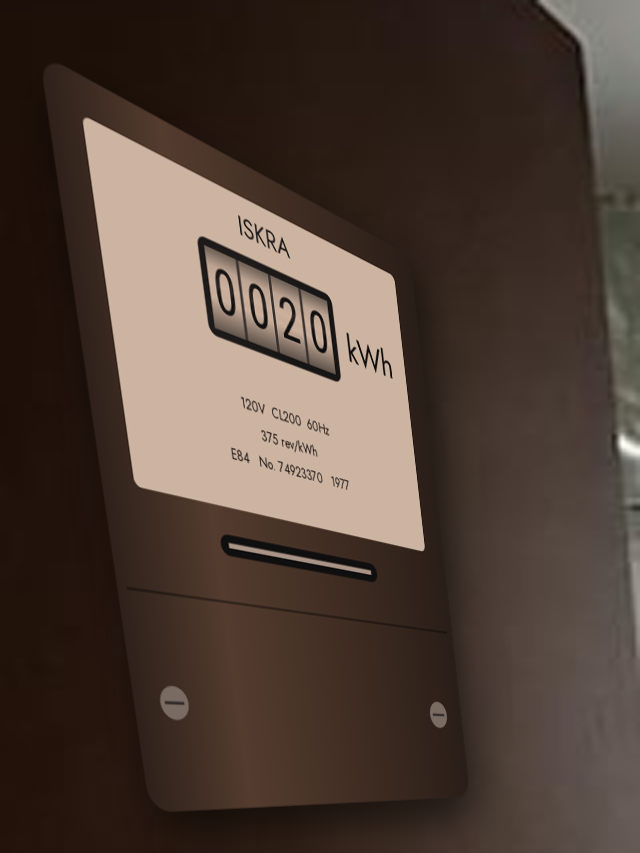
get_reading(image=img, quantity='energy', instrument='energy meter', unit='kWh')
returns 20 kWh
